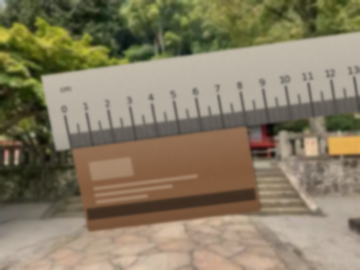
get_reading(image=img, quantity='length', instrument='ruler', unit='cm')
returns 8 cm
